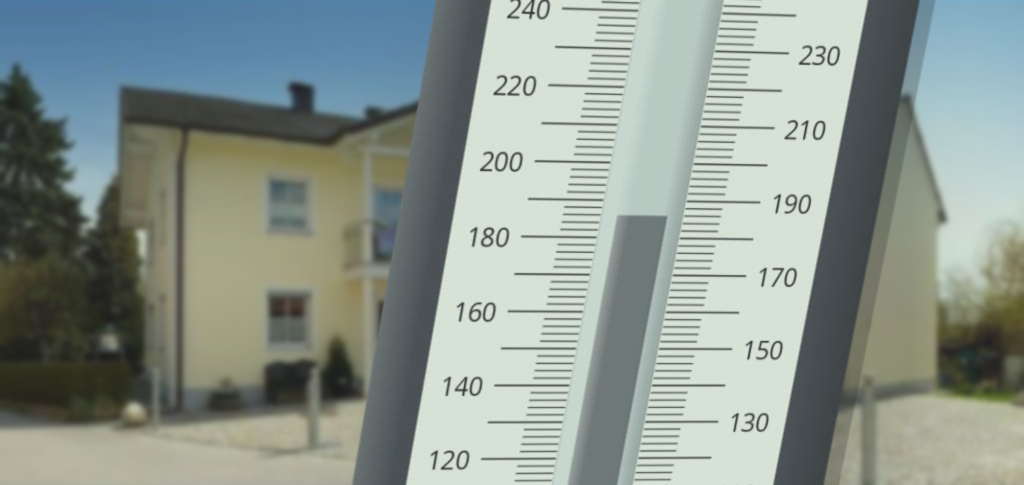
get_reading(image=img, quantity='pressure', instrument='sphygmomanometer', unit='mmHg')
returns 186 mmHg
